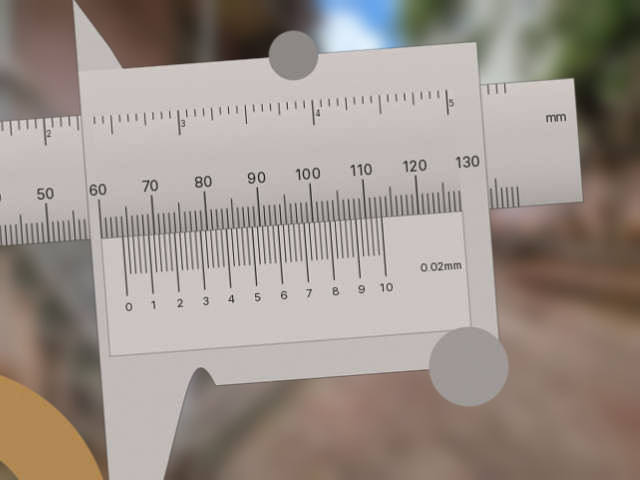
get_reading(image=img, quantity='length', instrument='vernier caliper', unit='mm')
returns 64.0 mm
